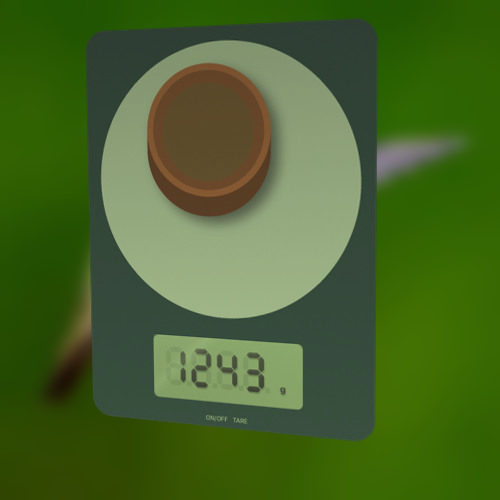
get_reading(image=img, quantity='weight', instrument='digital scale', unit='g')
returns 1243 g
